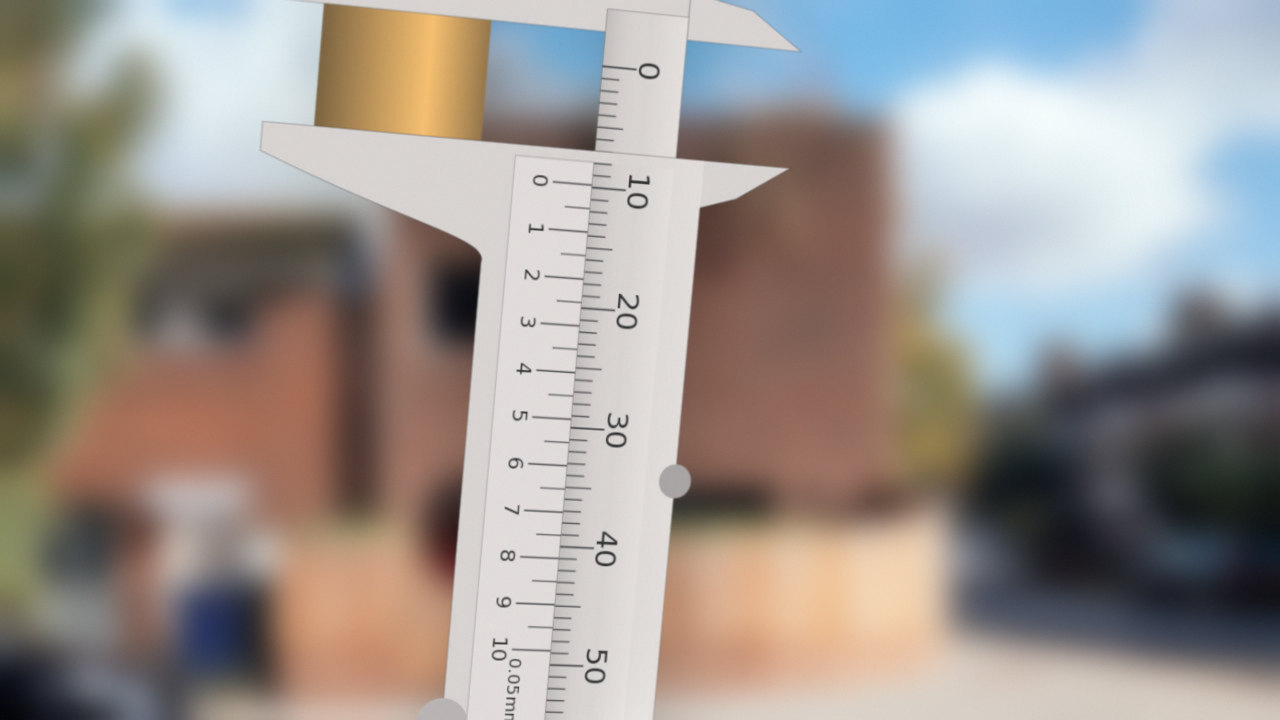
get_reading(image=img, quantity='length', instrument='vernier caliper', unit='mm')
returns 9.8 mm
